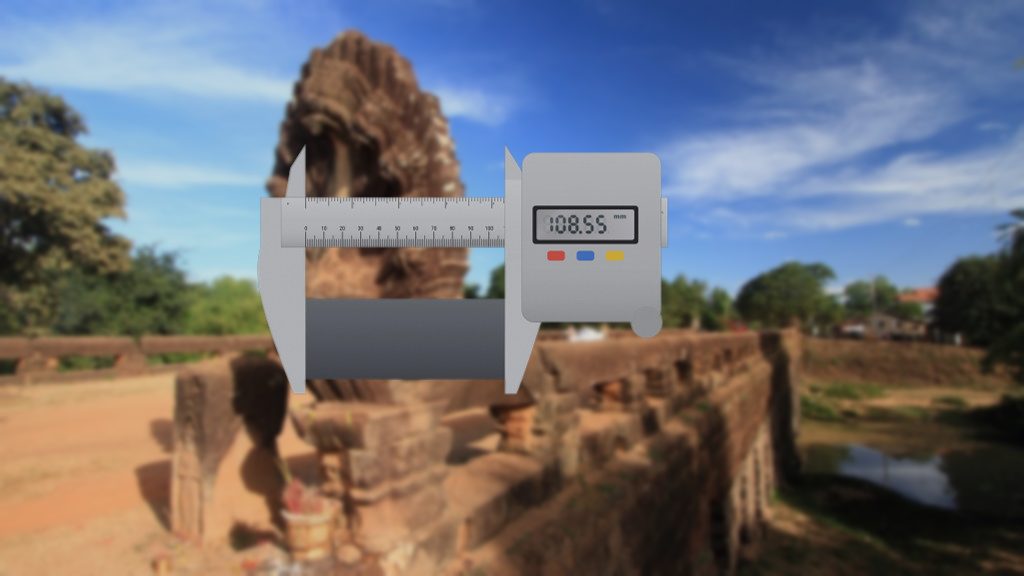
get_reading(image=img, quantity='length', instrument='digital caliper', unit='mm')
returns 108.55 mm
